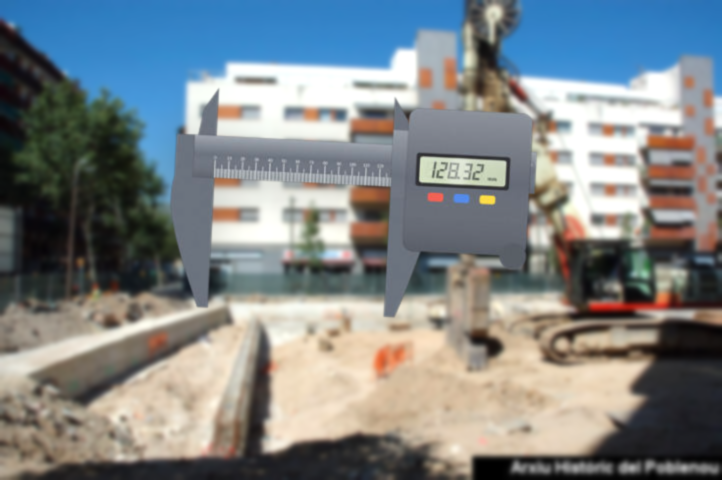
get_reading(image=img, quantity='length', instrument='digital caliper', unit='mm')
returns 128.32 mm
